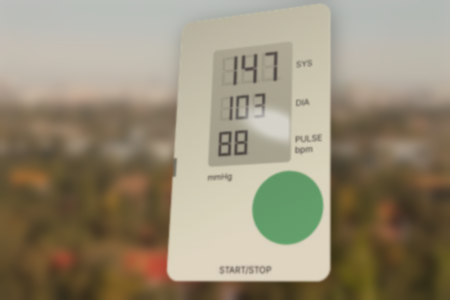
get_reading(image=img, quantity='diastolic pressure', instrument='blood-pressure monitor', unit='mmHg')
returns 103 mmHg
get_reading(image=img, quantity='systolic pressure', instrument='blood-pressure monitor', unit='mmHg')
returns 147 mmHg
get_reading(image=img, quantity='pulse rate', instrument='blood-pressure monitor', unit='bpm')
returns 88 bpm
